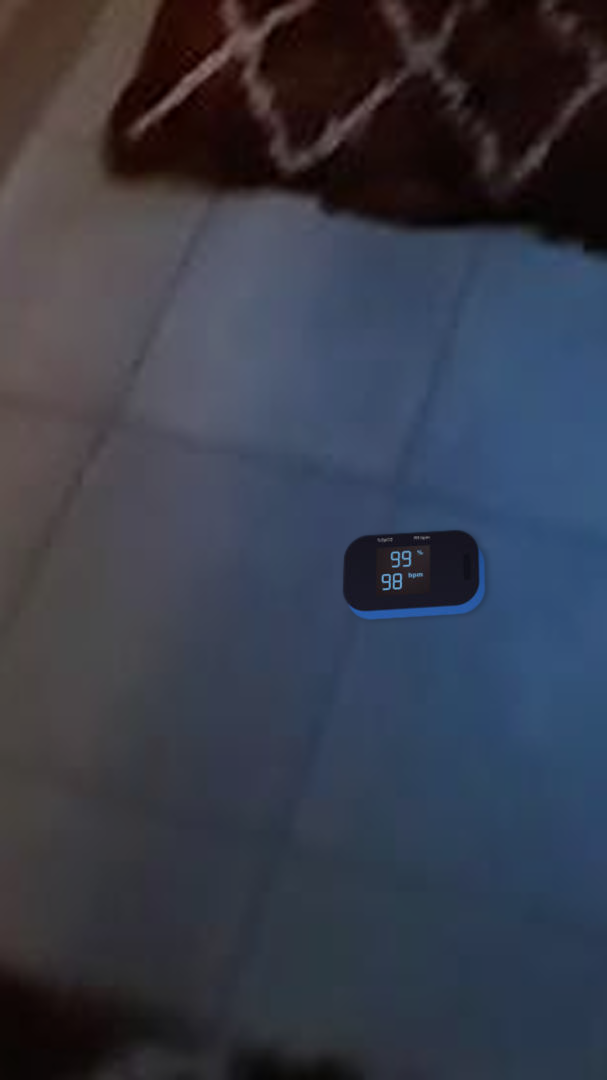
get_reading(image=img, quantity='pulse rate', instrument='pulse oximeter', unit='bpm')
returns 98 bpm
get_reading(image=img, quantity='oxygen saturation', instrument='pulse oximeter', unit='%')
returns 99 %
